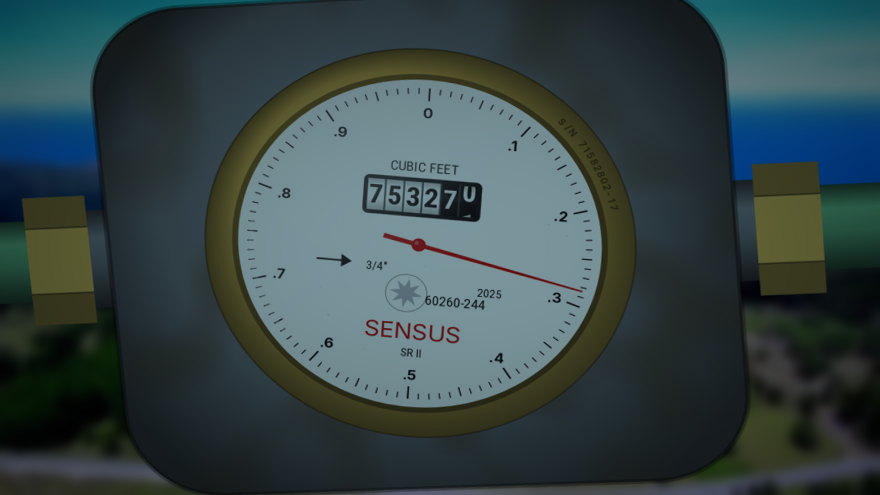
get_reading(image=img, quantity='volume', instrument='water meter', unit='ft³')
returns 753270.28 ft³
